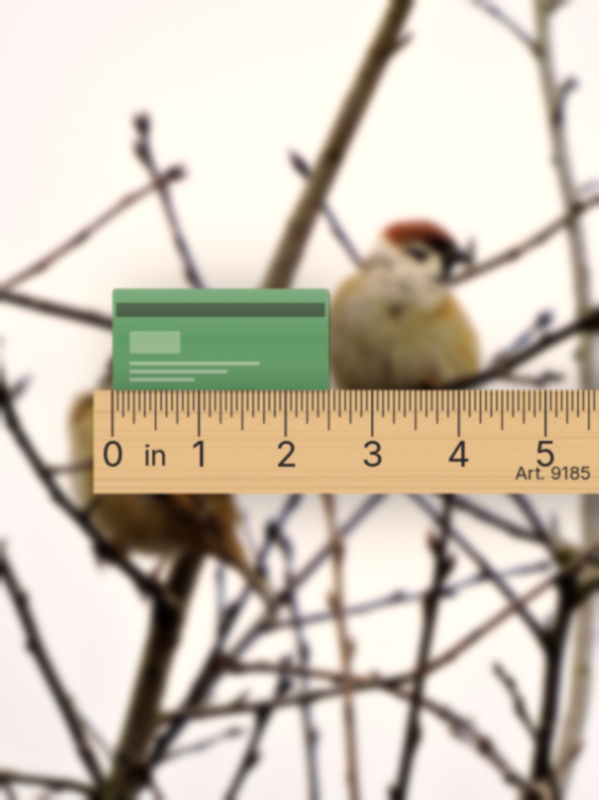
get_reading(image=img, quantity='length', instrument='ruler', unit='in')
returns 2.5 in
